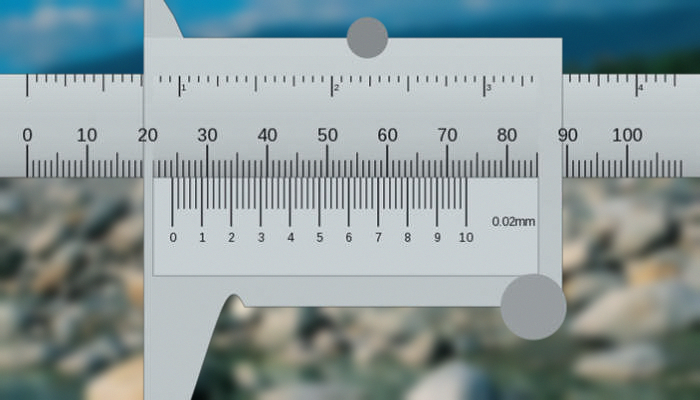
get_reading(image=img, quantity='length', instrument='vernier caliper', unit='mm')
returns 24.2 mm
